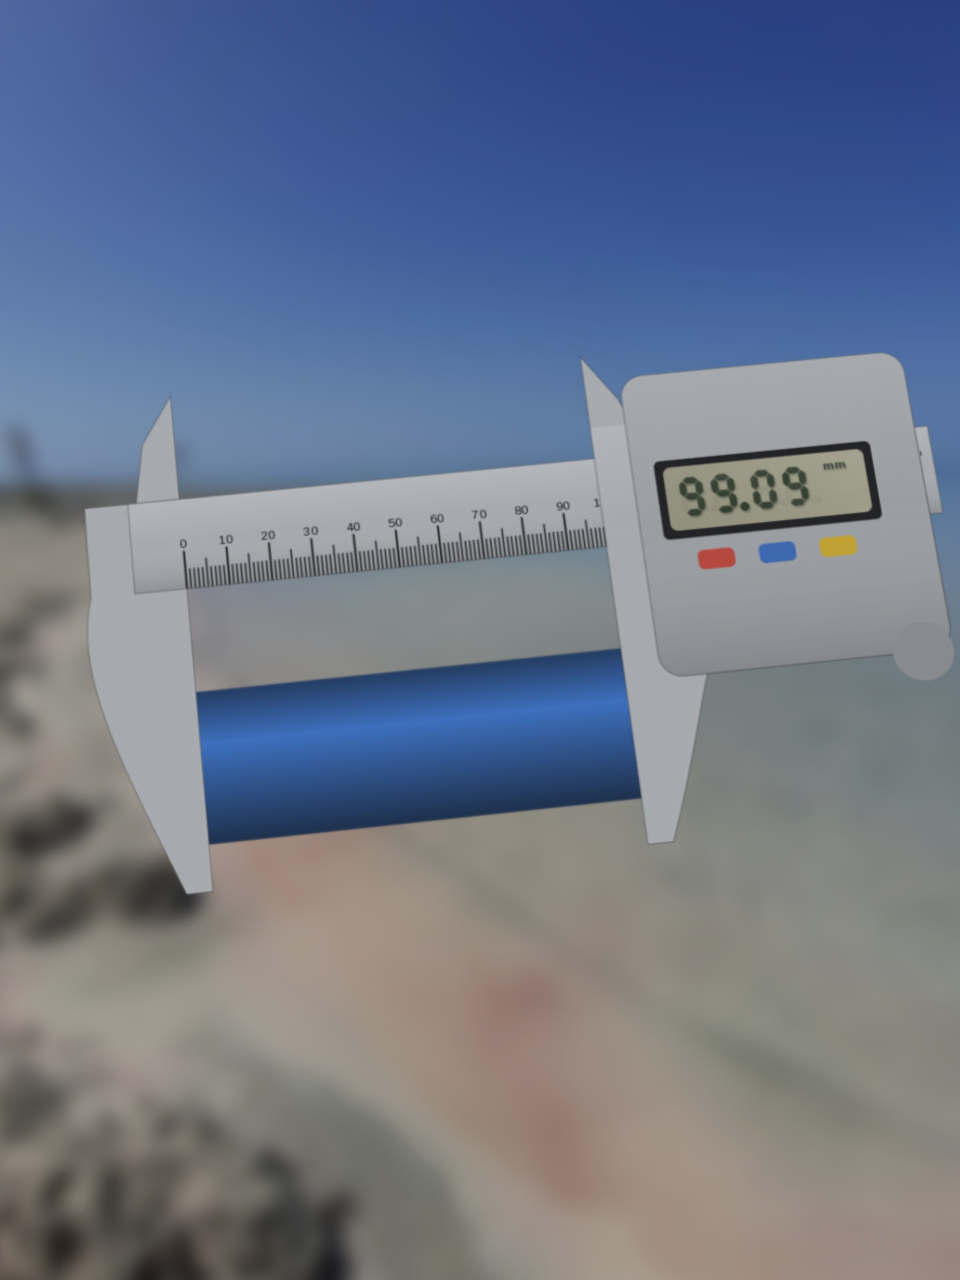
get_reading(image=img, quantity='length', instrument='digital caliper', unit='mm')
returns 99.09 mm
